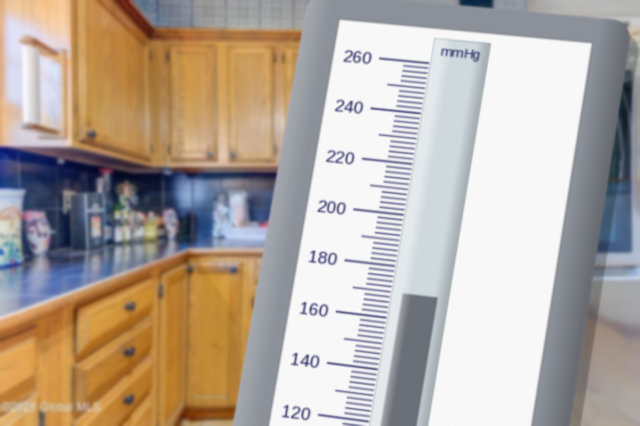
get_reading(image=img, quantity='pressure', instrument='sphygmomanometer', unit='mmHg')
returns 170 mmHg
